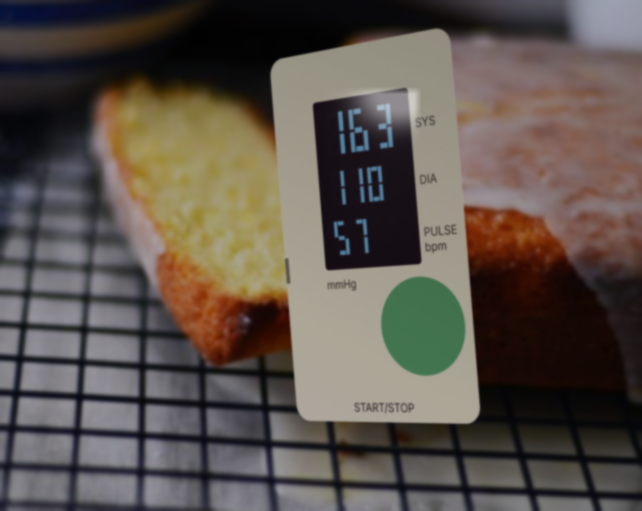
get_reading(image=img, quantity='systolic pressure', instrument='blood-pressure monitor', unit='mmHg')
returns 163 mmHg
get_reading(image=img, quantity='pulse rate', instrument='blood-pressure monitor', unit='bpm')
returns 57 bpm
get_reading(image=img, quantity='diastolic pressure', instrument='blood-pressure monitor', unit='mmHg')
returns 110 mmHg
